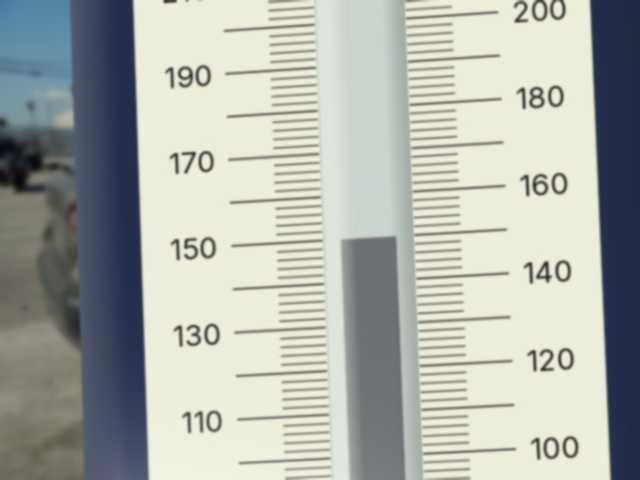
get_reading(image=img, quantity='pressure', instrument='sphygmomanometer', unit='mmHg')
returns 150 mmHg
